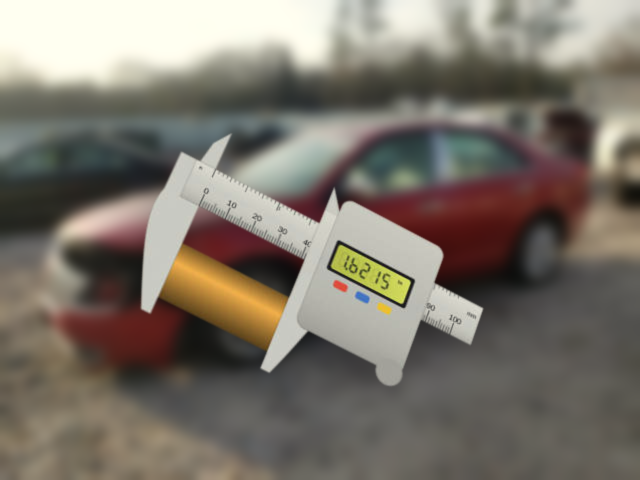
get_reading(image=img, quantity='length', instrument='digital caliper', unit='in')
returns 1.6215 in
